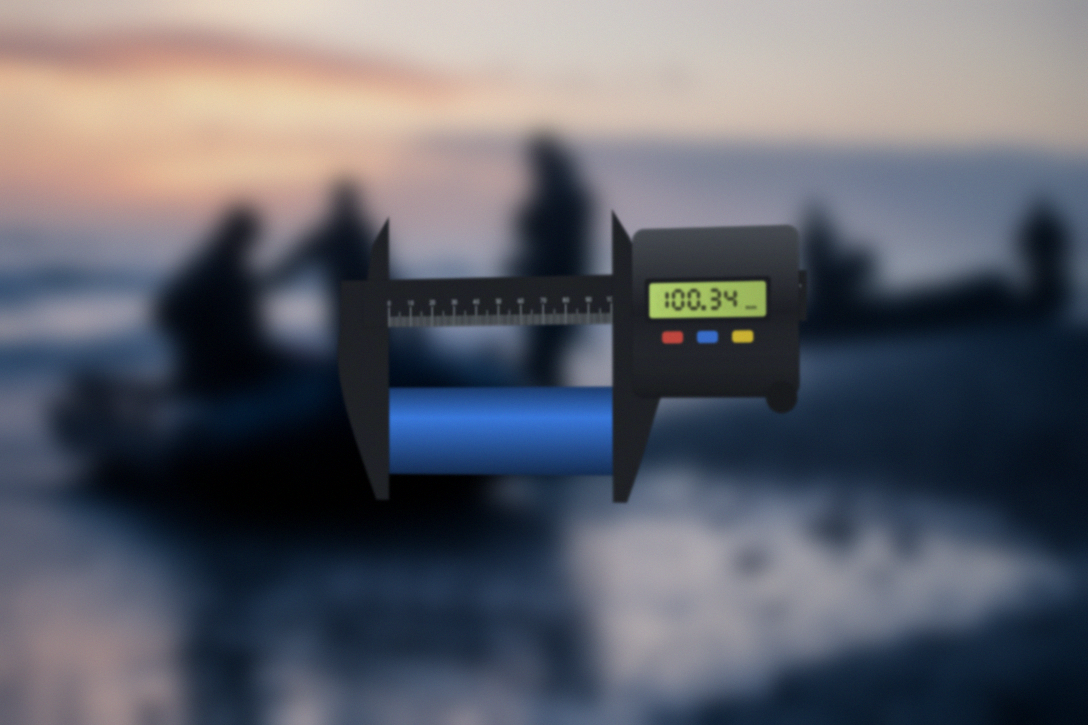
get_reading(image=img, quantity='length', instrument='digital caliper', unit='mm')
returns 100.34 mm
